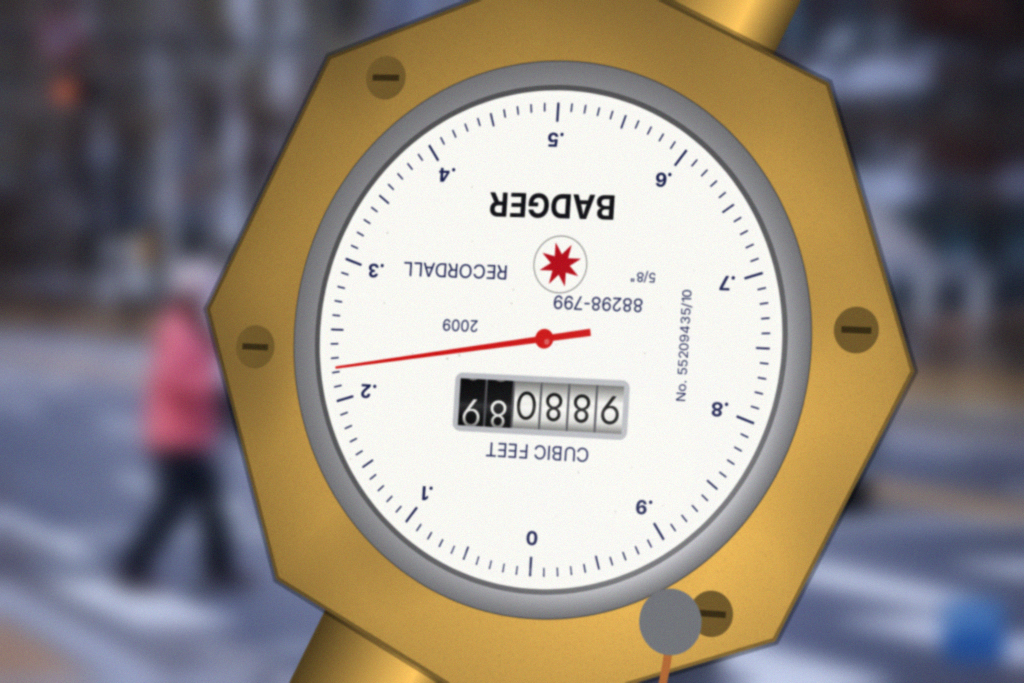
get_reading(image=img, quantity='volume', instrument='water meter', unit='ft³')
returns 988089.22 ft³
